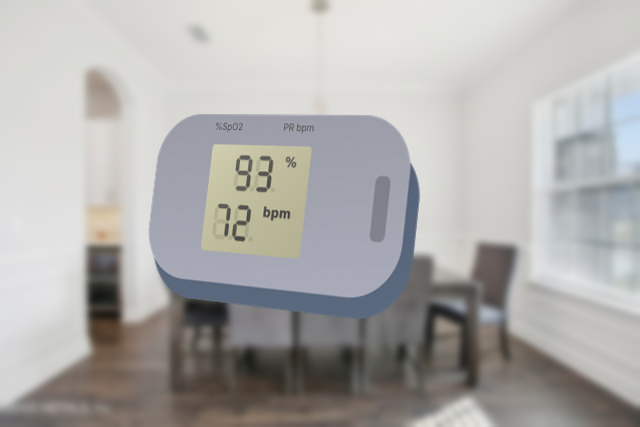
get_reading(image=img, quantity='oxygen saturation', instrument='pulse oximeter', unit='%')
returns 93 %
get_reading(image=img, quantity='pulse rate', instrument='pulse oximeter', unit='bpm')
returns 72 bpm
